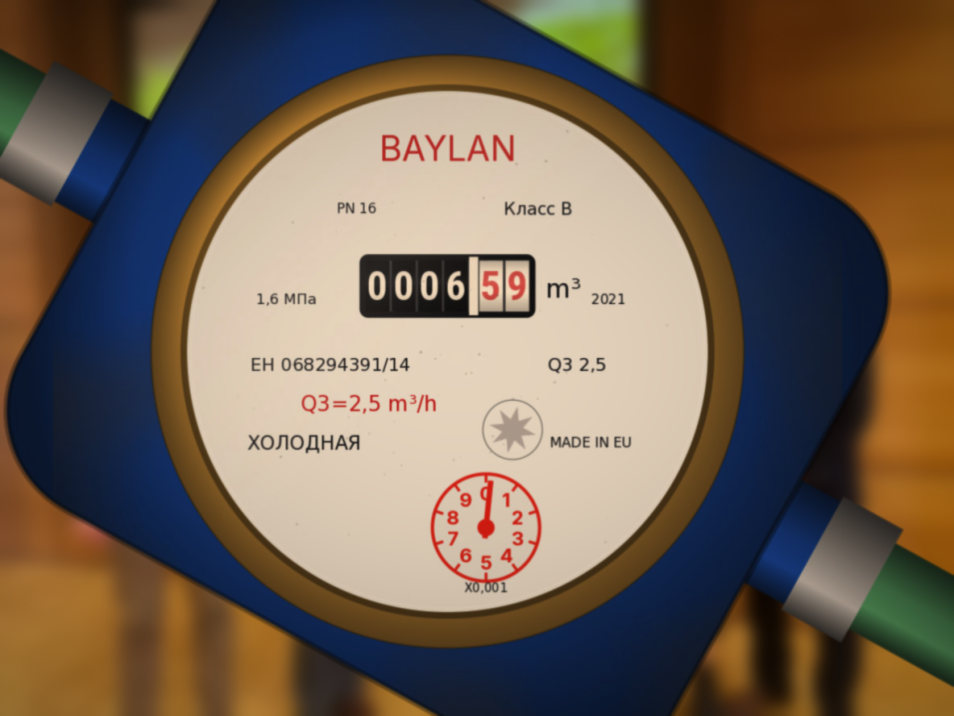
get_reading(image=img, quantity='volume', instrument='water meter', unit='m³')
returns 6.590 m³
